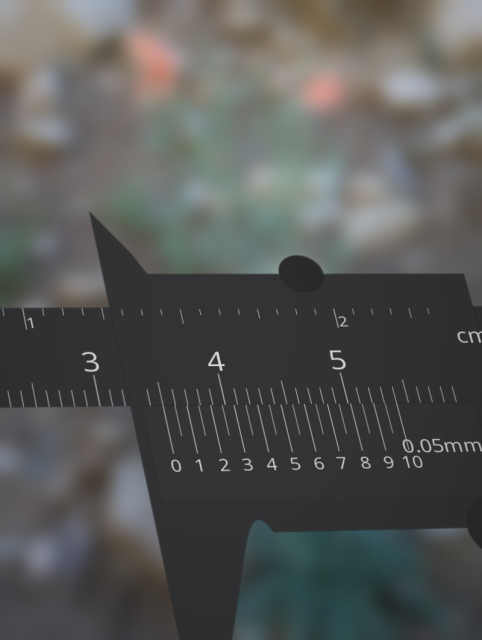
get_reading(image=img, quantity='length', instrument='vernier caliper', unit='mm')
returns 35.0 mm
